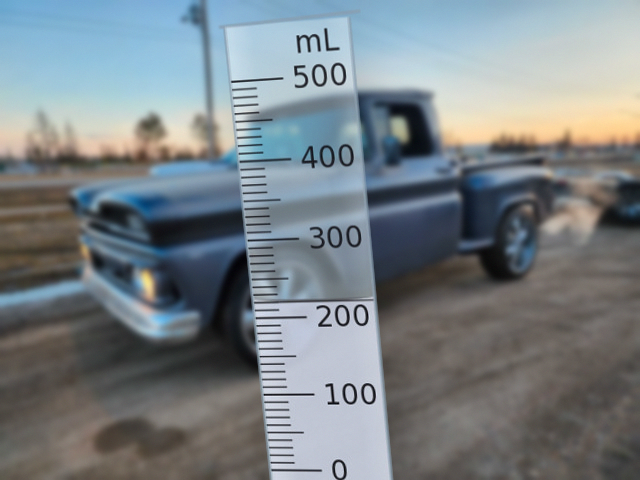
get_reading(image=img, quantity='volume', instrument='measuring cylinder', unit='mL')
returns 220 mL
